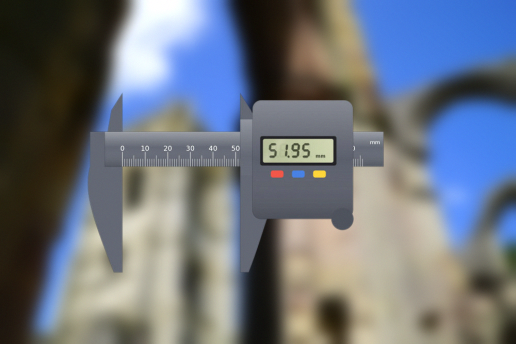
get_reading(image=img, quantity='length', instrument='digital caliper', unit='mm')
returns 51.95 mm
